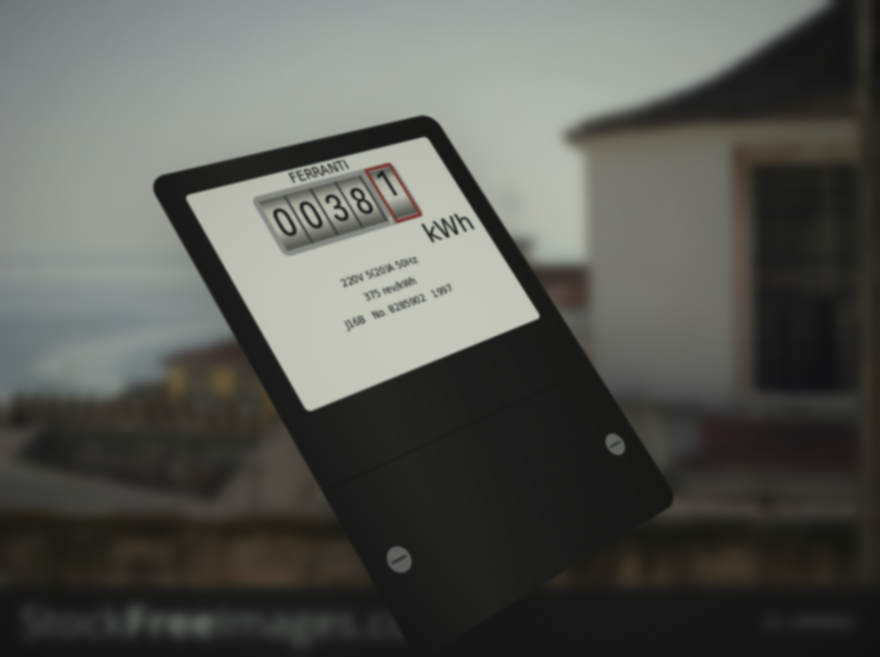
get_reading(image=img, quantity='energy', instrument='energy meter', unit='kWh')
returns 38.1 kWh
